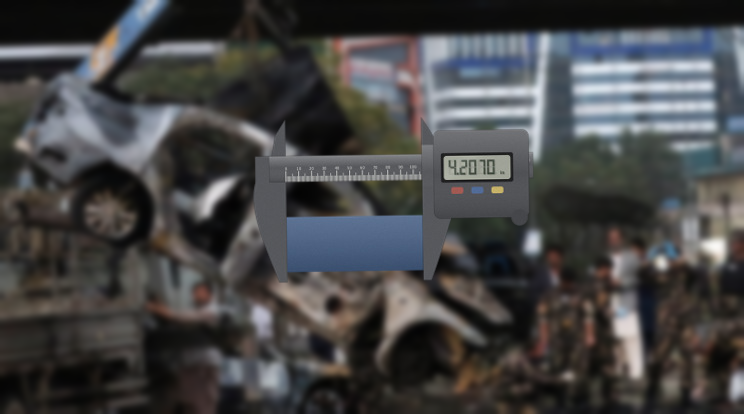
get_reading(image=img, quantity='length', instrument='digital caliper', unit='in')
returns 4.2070 in
